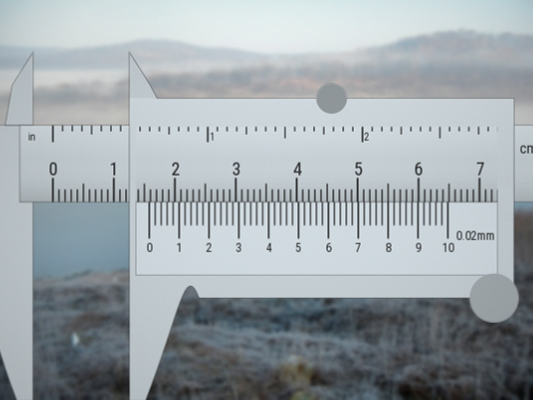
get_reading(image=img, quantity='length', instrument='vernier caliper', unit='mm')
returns 15.8 mm
